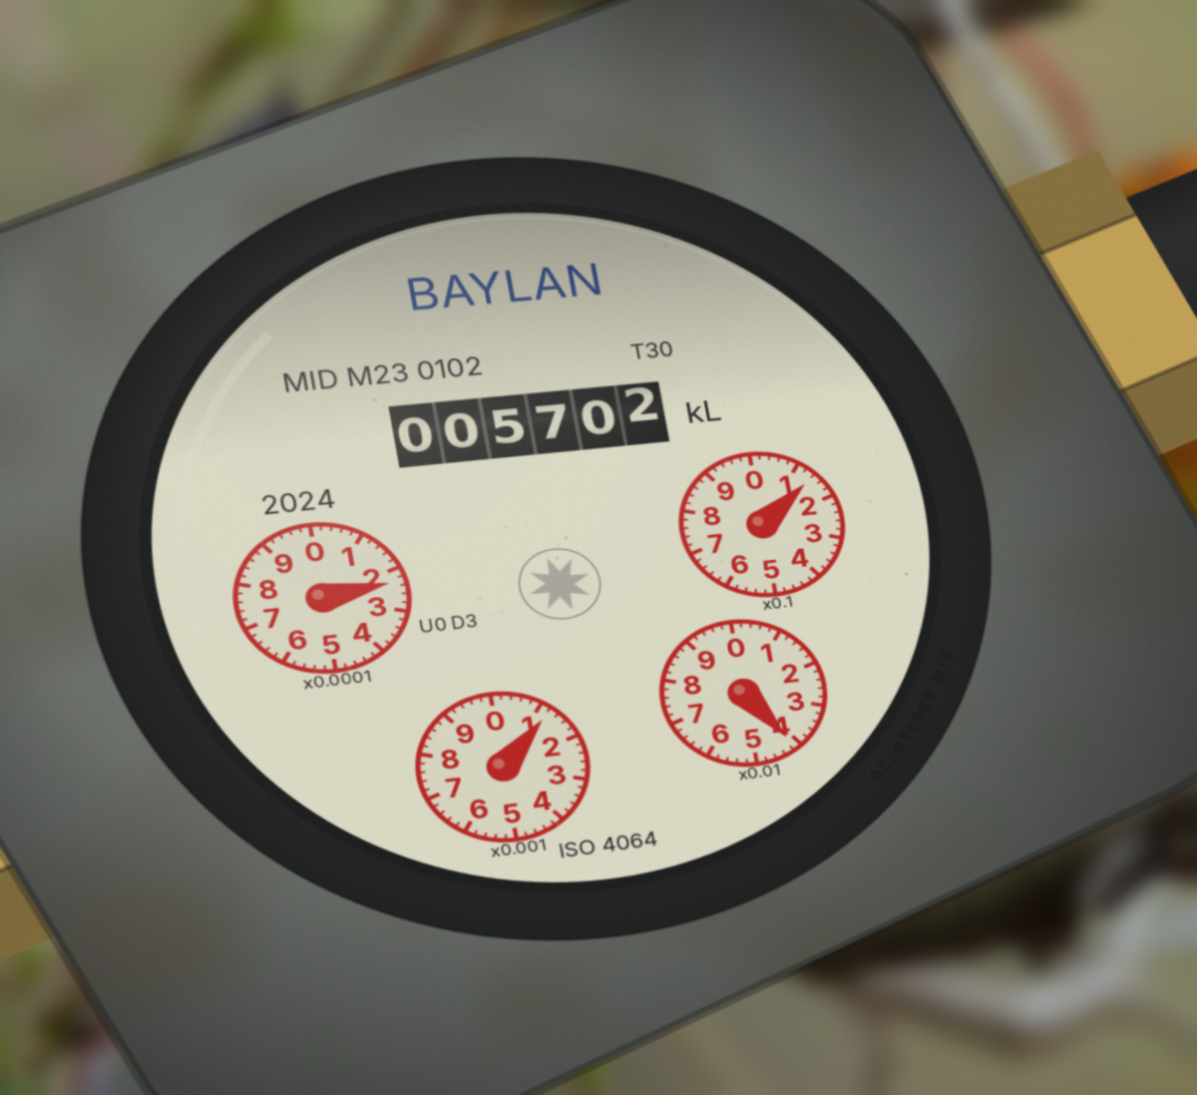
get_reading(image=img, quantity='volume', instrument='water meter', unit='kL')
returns 5702.1412 kL
